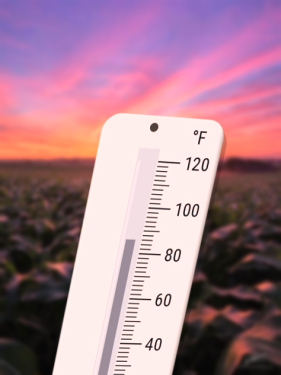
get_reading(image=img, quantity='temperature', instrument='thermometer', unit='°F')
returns 86 °F
